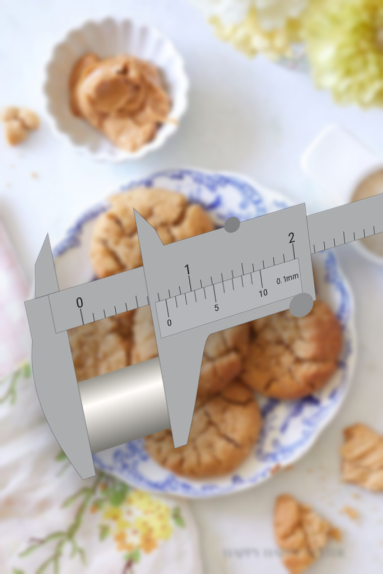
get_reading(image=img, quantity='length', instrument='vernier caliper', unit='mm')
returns 7.6 mm
